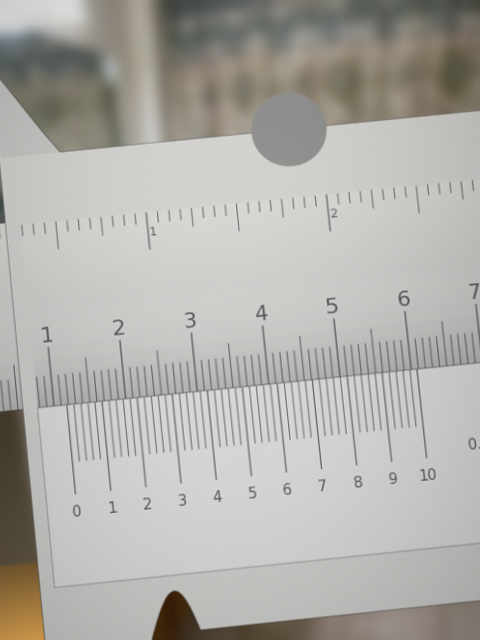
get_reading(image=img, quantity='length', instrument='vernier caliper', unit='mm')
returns 11.8 mm
